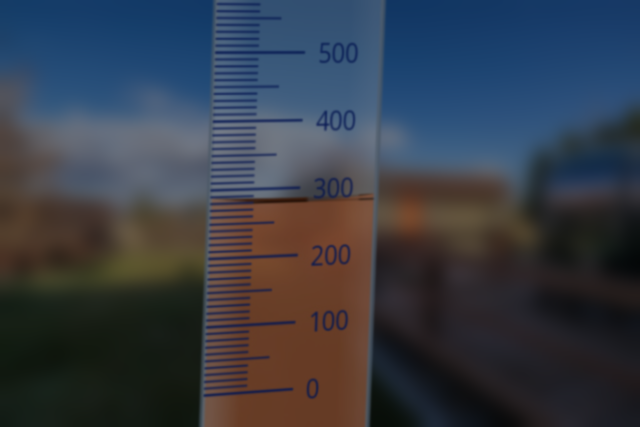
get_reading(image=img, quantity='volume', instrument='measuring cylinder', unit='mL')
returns 280 mL
